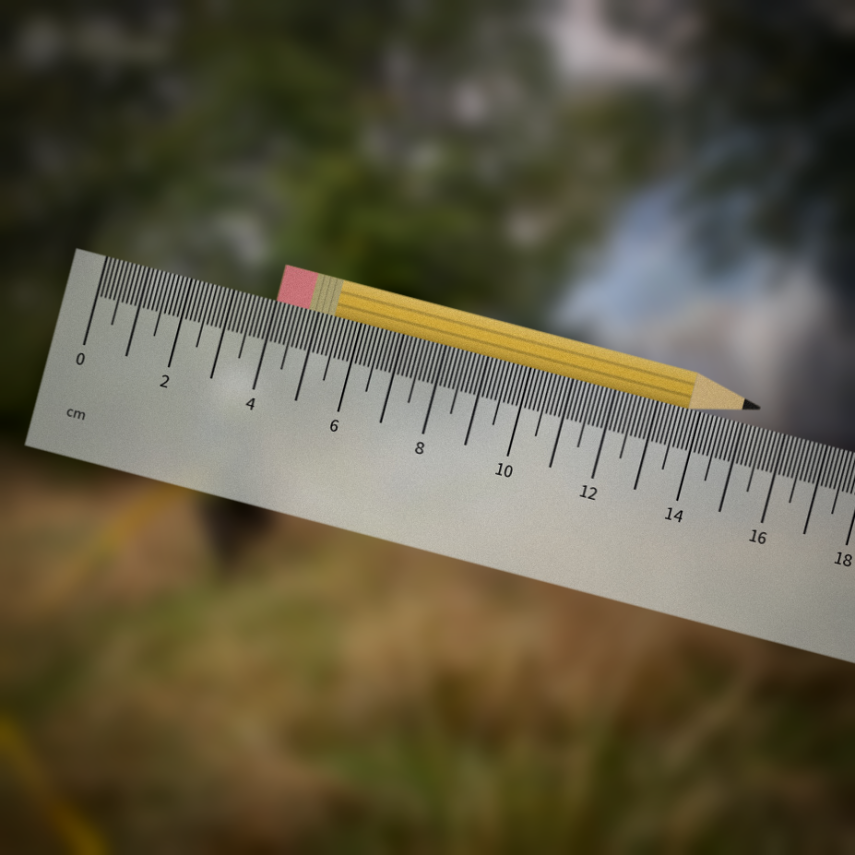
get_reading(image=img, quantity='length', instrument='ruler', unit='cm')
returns 11.3 cm
